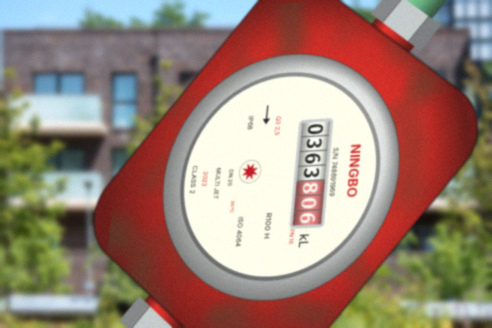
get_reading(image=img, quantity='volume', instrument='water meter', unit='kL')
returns 363.806 kL
